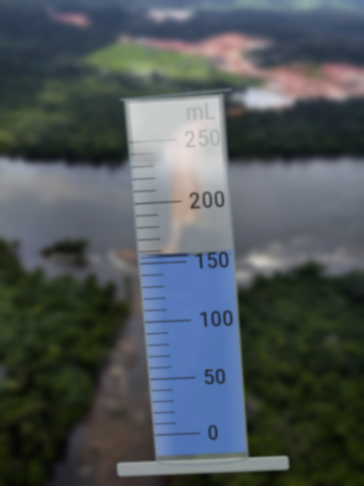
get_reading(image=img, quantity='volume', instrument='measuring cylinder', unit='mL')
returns 155 mL
